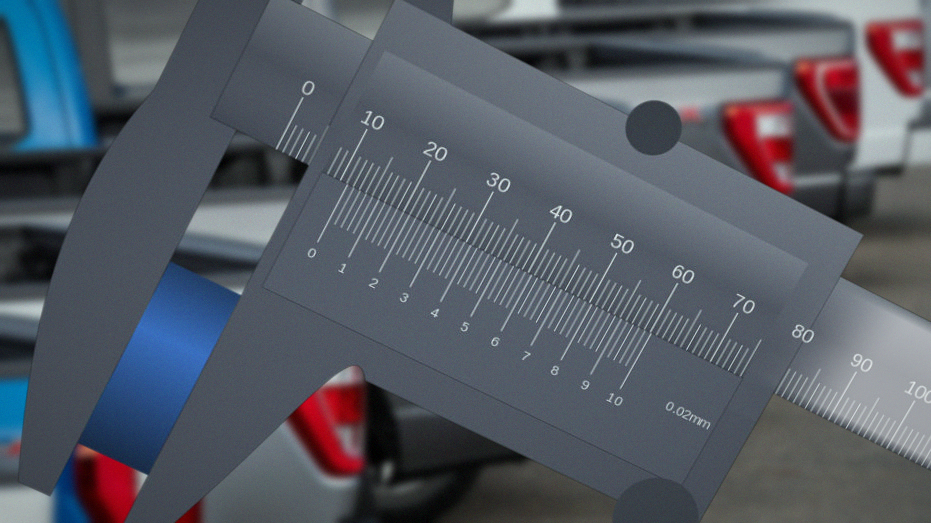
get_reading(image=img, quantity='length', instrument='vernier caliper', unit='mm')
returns 11.2 mm
